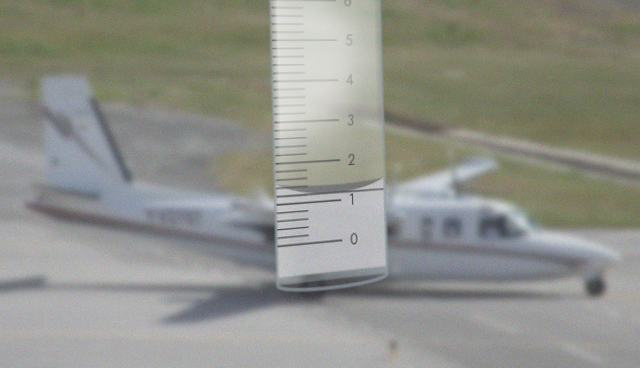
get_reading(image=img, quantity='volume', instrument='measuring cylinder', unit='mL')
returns 1.2 mL
